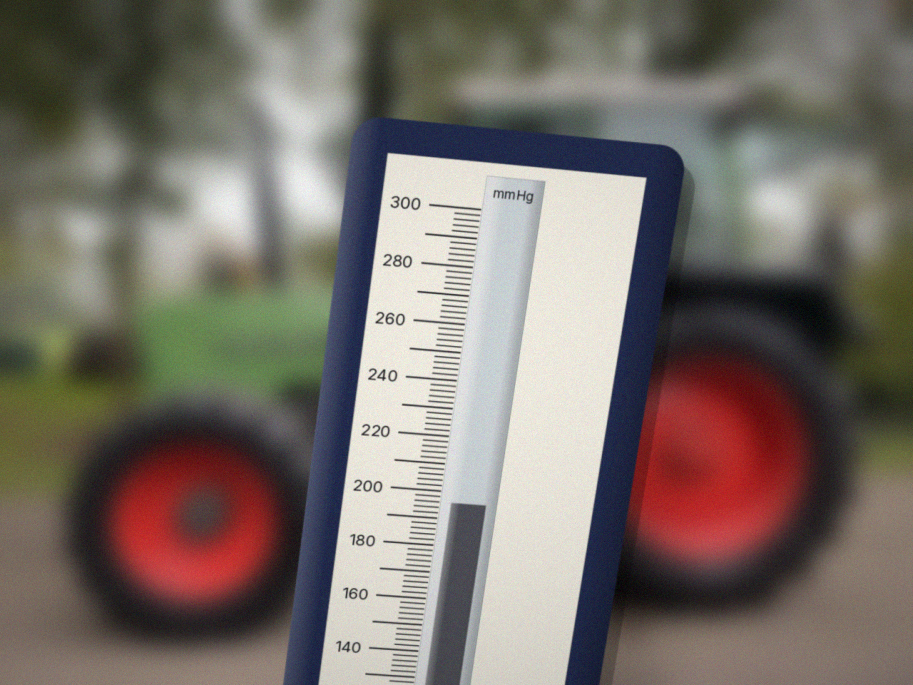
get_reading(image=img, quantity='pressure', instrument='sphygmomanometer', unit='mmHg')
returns 196 mmHg
